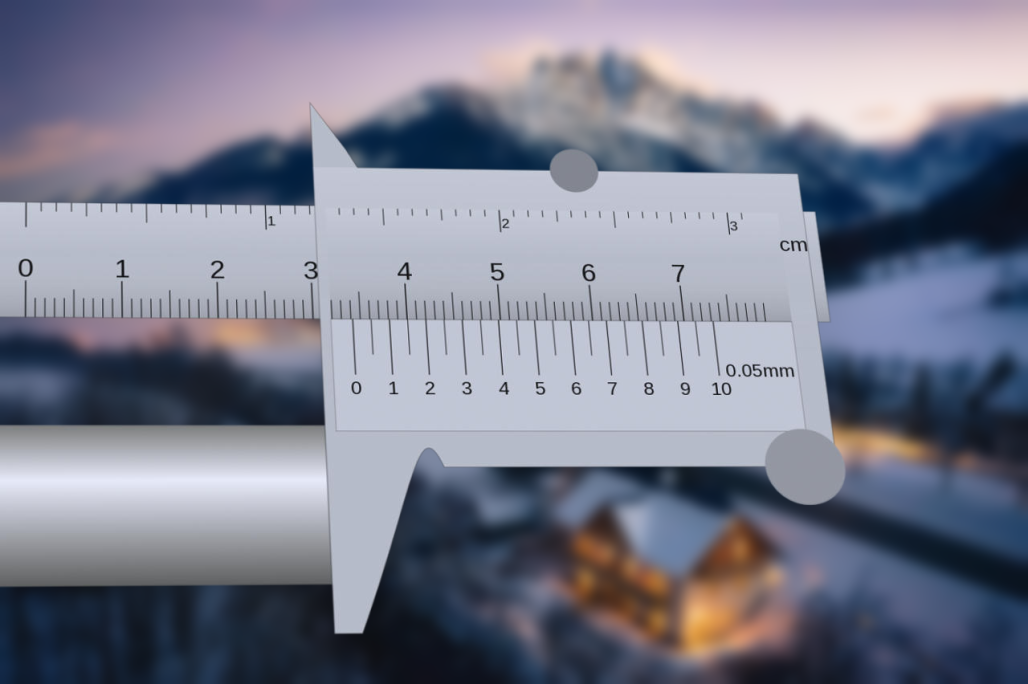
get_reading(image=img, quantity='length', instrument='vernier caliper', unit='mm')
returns 34.2 mm
